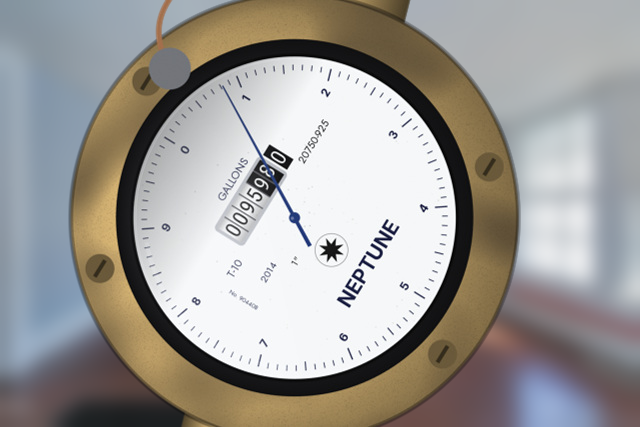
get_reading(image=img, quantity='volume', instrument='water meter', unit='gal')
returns 95980.8 gal
